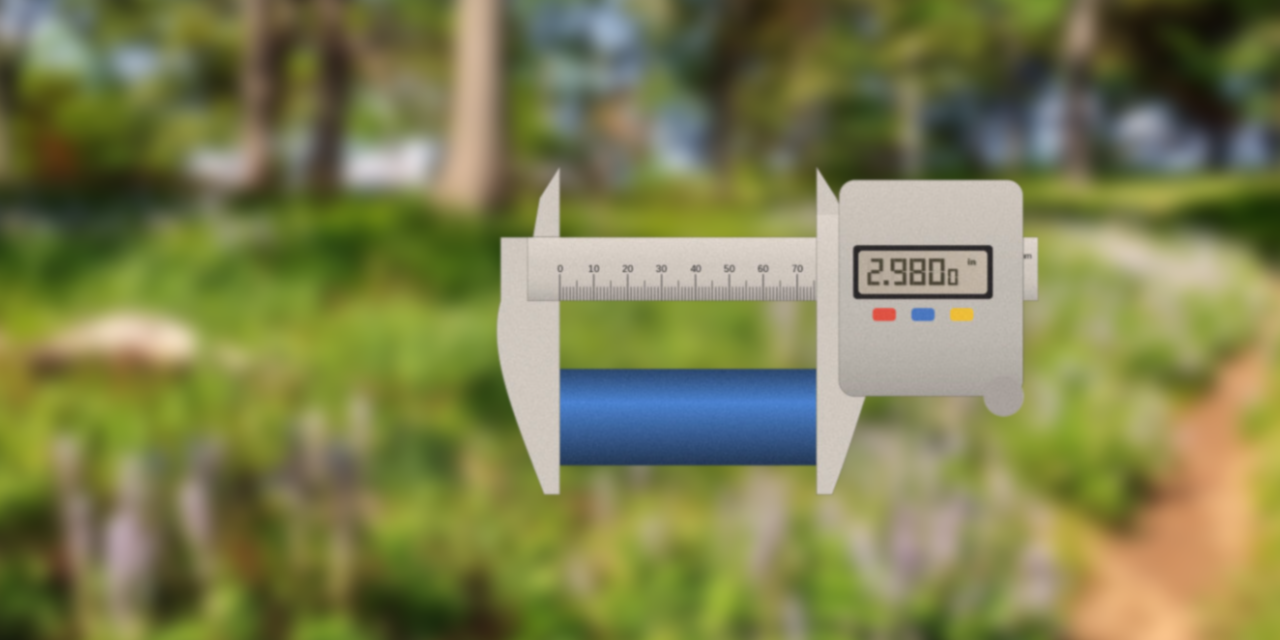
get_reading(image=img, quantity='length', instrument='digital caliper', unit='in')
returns 2.9800 in
